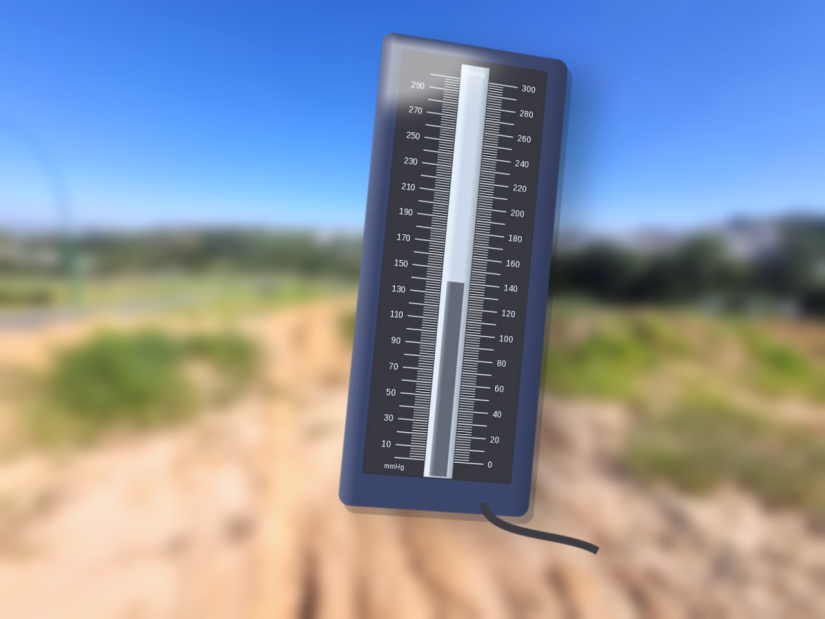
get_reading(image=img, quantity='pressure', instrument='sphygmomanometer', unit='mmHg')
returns 140 mmHg
